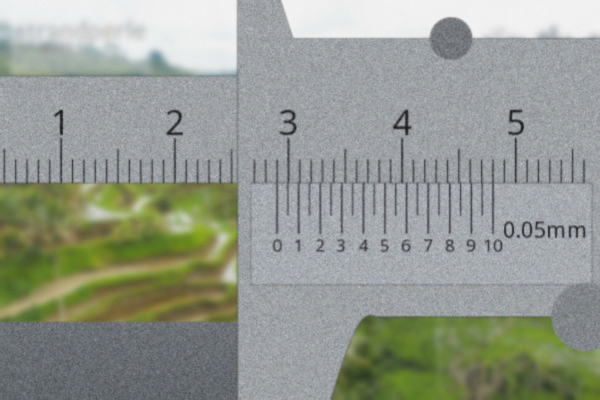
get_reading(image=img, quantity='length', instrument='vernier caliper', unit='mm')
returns 29.0 mm
